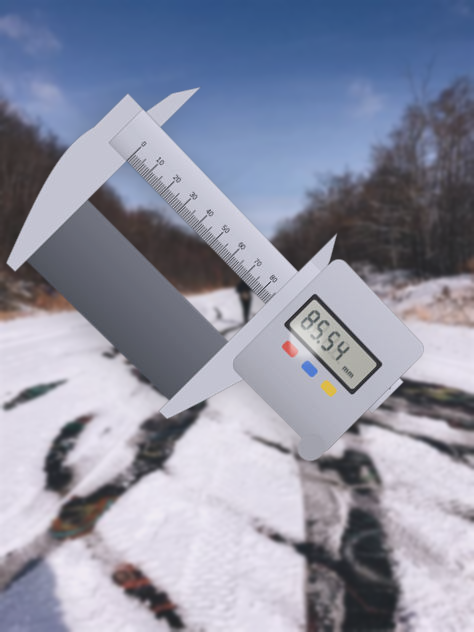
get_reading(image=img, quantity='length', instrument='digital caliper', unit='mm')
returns 85.54 mm
